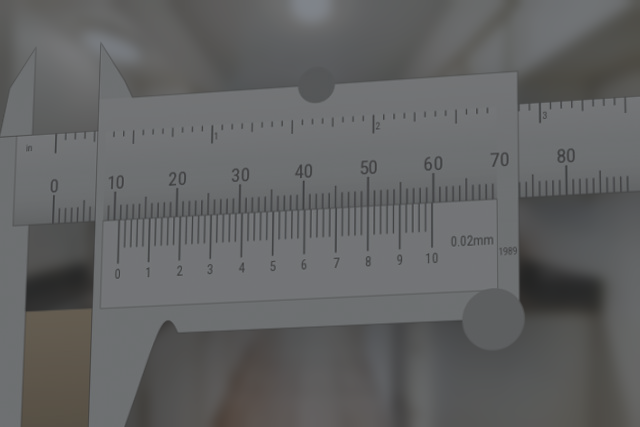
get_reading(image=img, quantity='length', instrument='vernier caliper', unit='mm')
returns 10.8 mm
